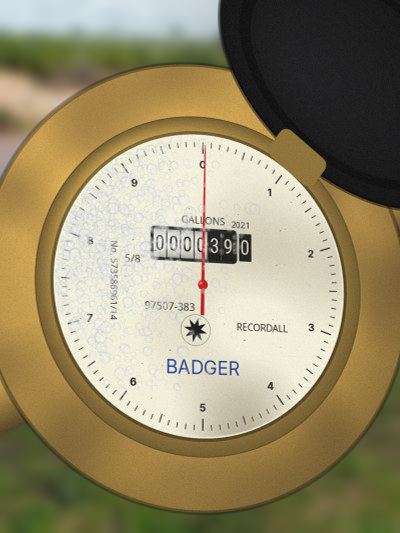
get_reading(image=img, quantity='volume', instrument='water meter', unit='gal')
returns 390.0 gal
